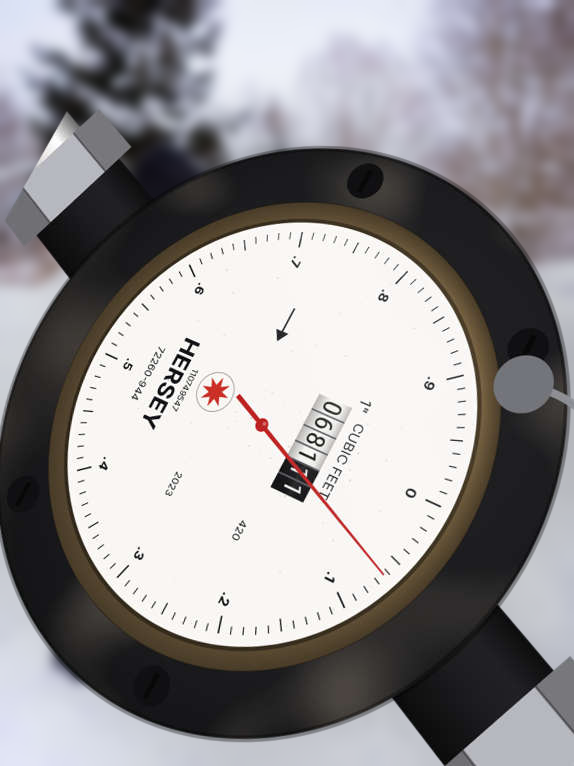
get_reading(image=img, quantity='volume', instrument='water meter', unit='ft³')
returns 68111.06 ft³
